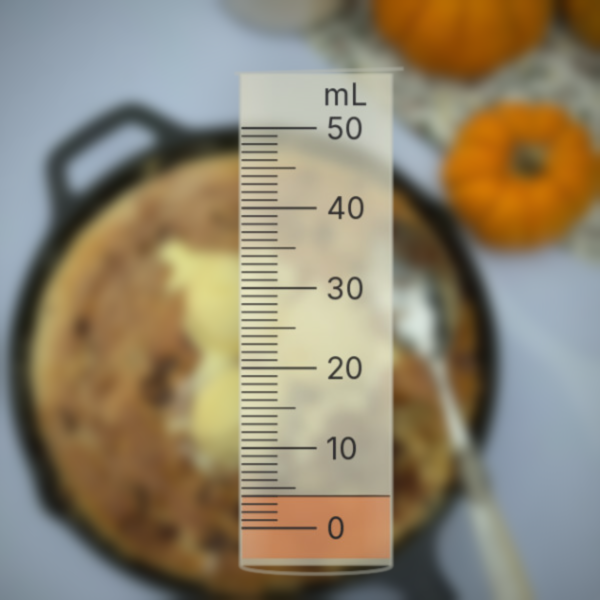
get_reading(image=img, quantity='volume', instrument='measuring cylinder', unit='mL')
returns 4 mL
